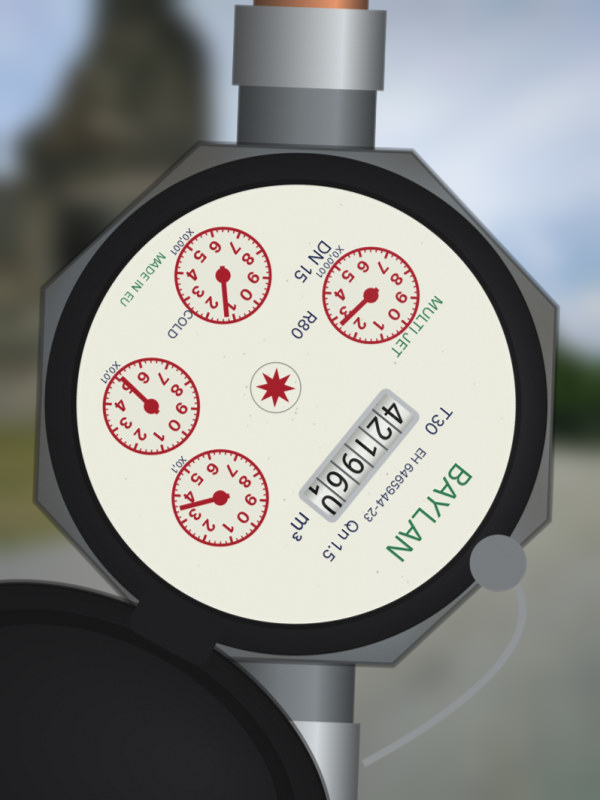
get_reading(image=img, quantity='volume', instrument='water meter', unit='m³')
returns 421960.3512 m³
